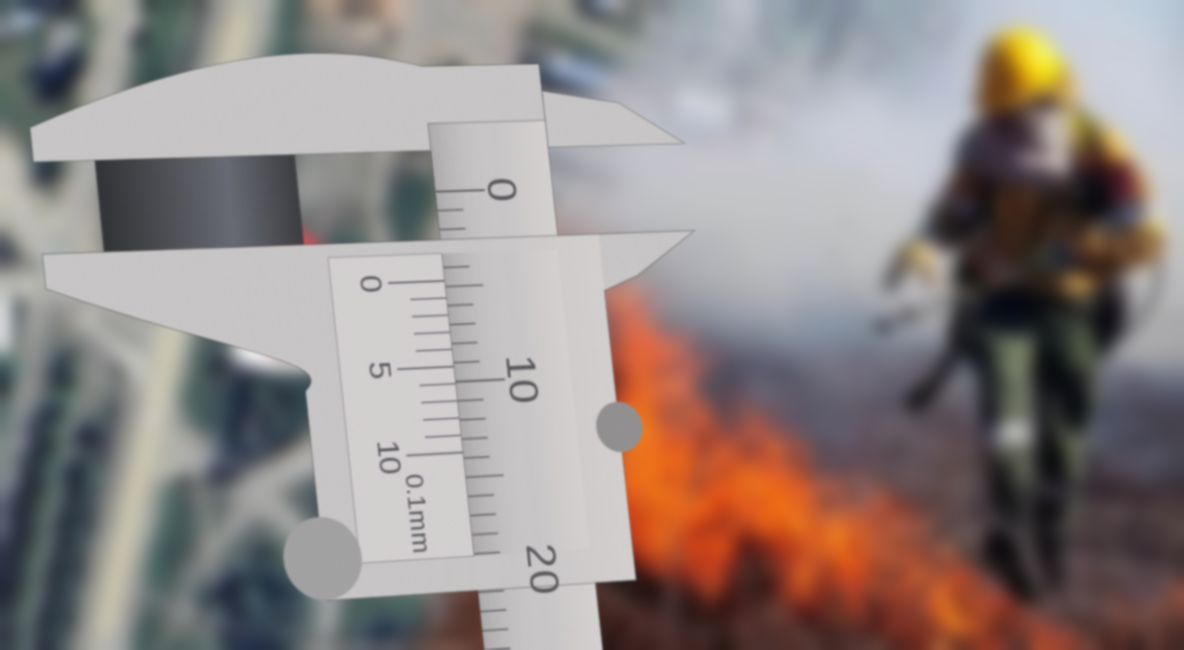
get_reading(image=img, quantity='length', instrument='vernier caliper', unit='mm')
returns 4.7 mm
